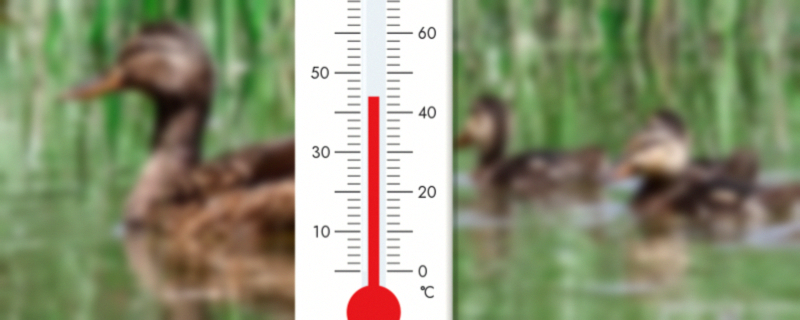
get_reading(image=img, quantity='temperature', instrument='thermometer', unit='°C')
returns 44 °C
